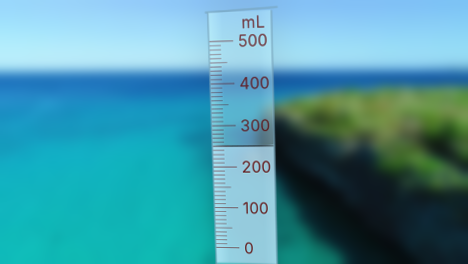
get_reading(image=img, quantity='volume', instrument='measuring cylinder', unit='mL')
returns 250 mL
